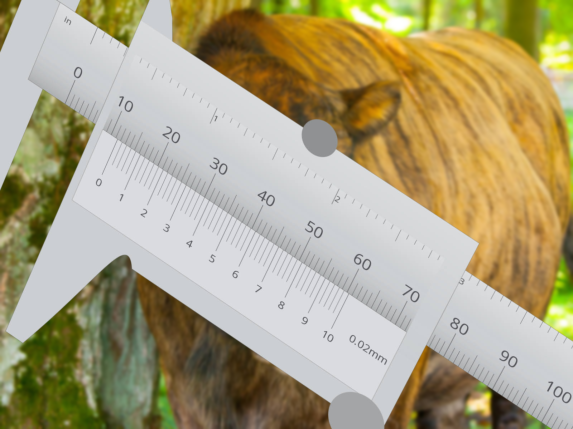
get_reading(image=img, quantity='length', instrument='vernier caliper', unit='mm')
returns 11.4 mm
